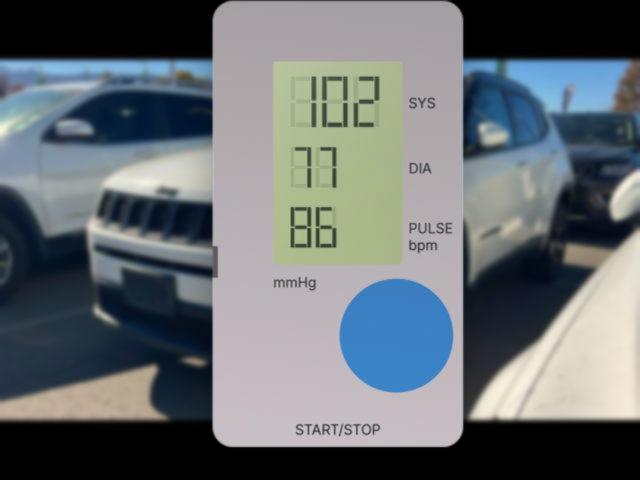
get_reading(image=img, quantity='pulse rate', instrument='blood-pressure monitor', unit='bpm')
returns 86 bpm
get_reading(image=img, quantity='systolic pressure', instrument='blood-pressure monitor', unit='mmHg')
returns 102 mmHg
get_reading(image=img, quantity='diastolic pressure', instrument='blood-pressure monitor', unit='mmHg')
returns 77 mmHg
